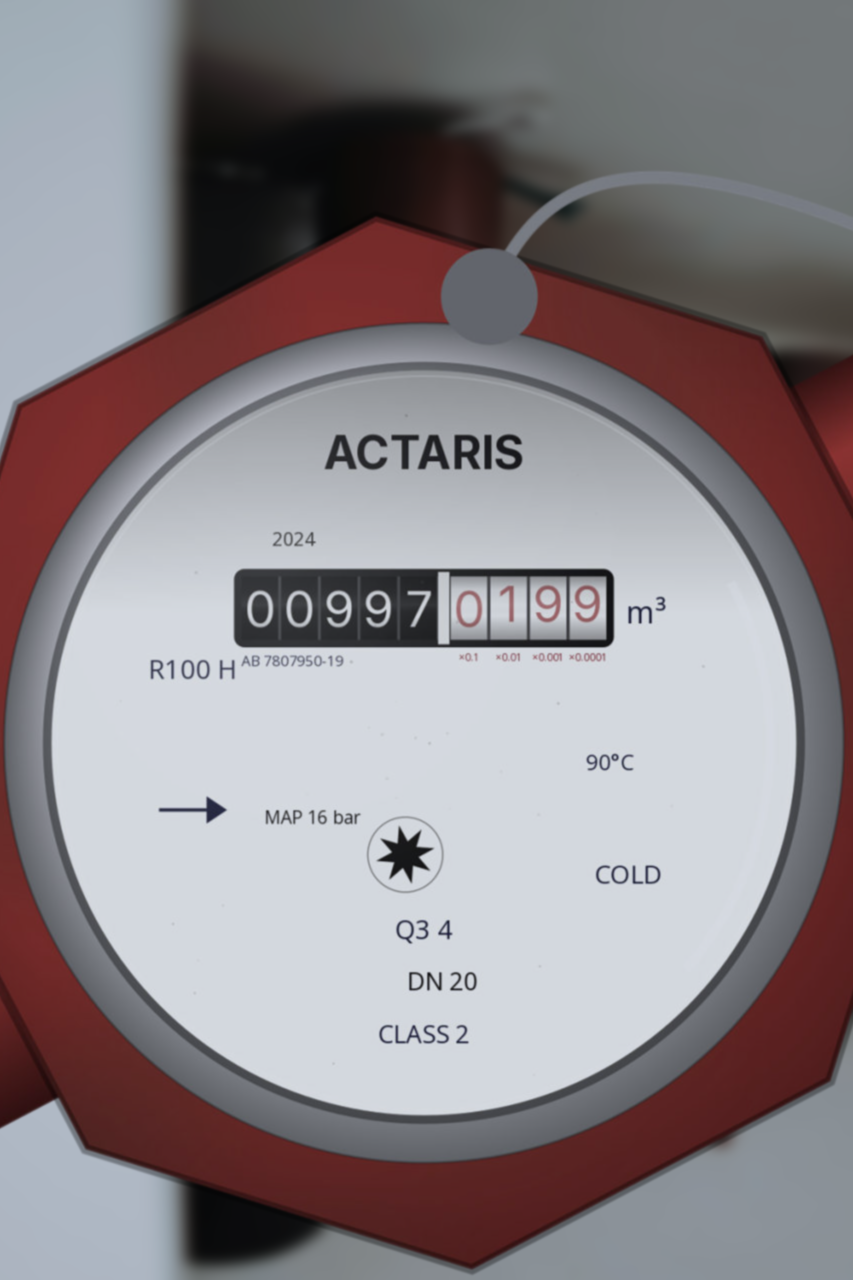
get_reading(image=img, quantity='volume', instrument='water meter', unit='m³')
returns 997.0199 m³
